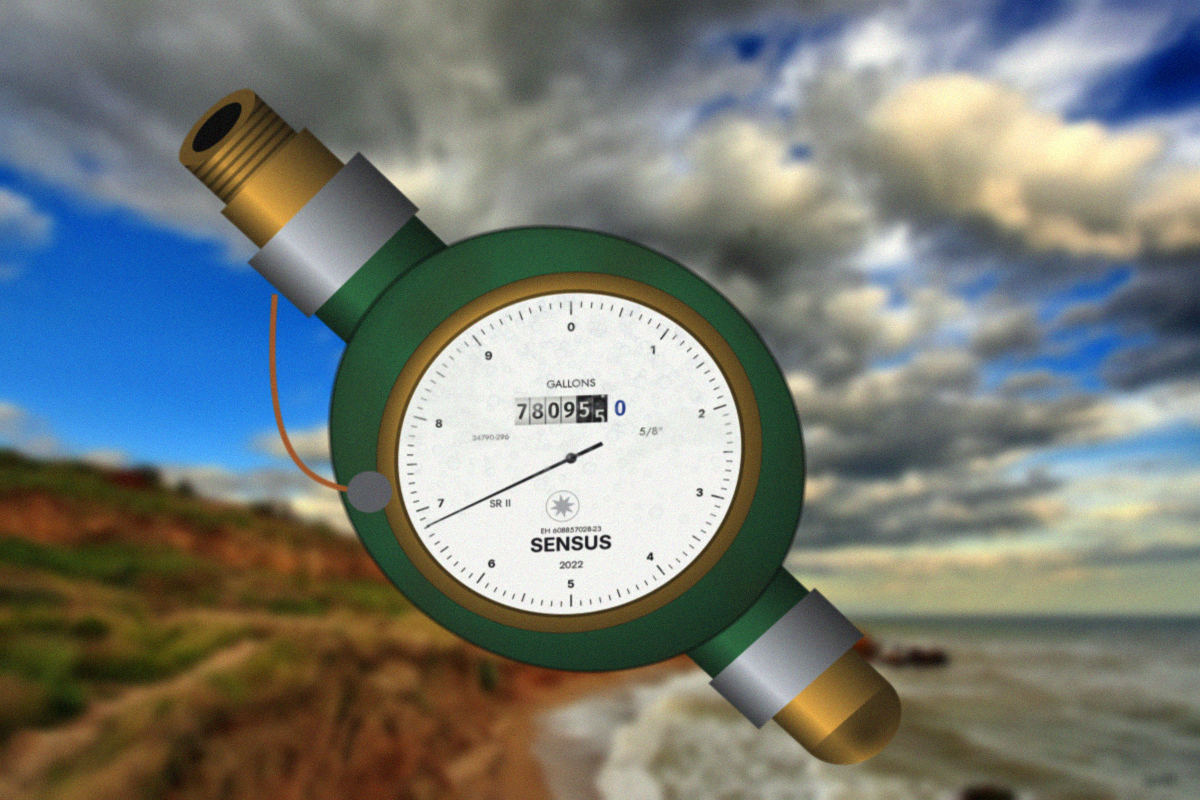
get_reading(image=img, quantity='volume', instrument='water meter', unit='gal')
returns 7809546.8 gal
